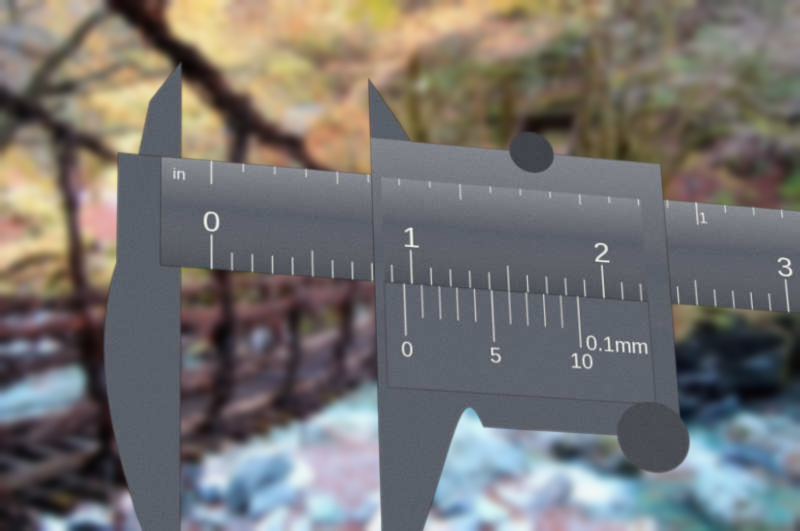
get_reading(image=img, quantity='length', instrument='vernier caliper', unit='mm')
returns 9.6 mm
